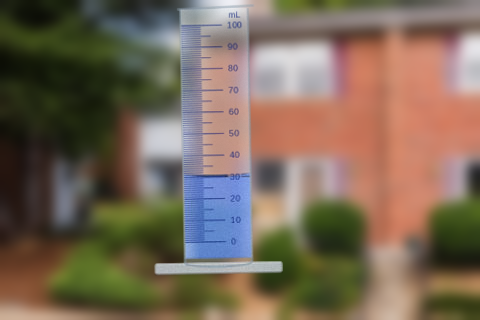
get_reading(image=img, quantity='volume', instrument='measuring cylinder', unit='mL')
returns 30 mL
